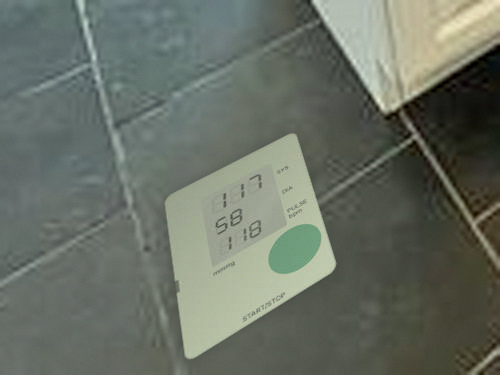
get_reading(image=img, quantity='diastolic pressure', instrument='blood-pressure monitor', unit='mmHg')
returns 58 mmHg
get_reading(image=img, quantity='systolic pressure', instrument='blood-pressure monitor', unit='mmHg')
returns 117 mmHg
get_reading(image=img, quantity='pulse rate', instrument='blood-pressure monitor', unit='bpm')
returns 118 bpm
